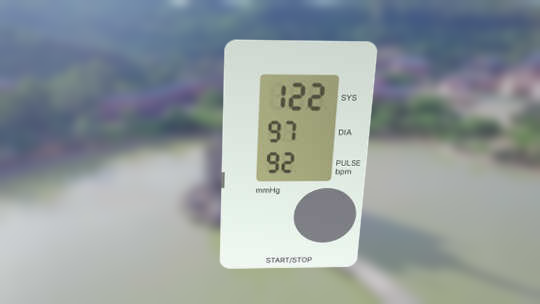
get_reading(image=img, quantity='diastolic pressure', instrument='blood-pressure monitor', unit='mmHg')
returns 97 mmHg
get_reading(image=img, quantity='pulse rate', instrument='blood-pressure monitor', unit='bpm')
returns 92 bpm
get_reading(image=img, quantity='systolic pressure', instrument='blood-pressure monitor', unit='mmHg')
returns 122 mmHg
